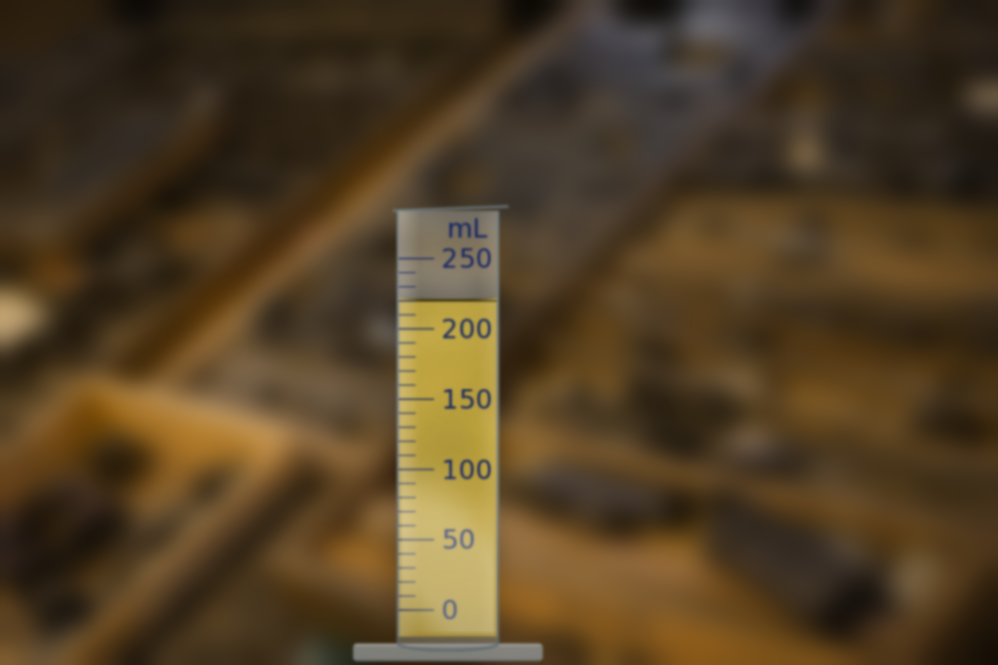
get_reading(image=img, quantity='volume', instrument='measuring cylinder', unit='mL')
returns 220 mL
